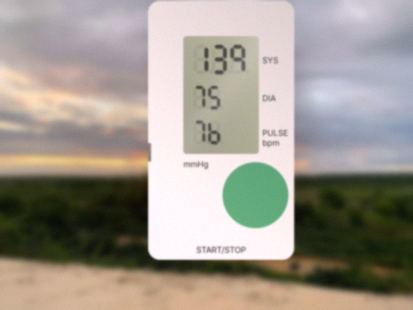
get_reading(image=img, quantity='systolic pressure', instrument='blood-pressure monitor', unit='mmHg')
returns 139 mmHg
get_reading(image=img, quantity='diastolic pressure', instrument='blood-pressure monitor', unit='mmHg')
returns 75 mmHg
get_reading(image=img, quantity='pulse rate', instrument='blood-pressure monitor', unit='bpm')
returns 76 bpm
